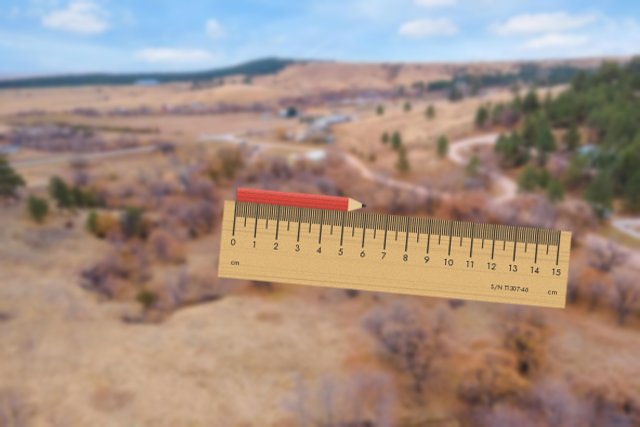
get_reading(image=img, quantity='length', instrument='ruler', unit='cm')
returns 6 cm
